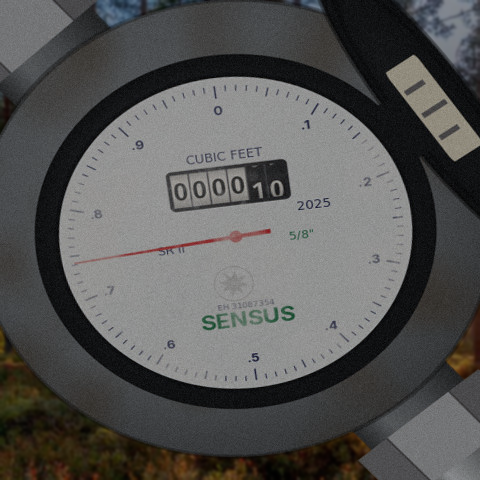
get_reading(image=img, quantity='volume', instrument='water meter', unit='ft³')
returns 9.74 ft³
